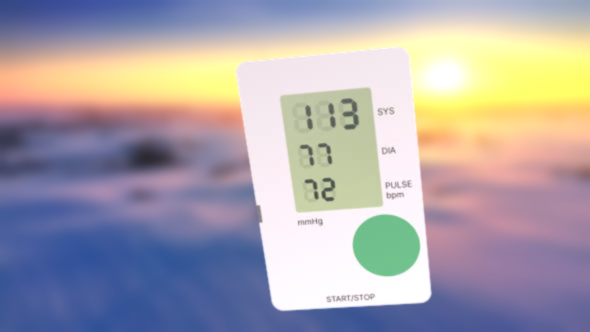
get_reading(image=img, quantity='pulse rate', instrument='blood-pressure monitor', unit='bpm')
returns 72 bpm
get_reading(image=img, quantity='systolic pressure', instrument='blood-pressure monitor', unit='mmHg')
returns 113 mmHg
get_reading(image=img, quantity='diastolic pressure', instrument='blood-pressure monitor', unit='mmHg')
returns 77 mmHg
